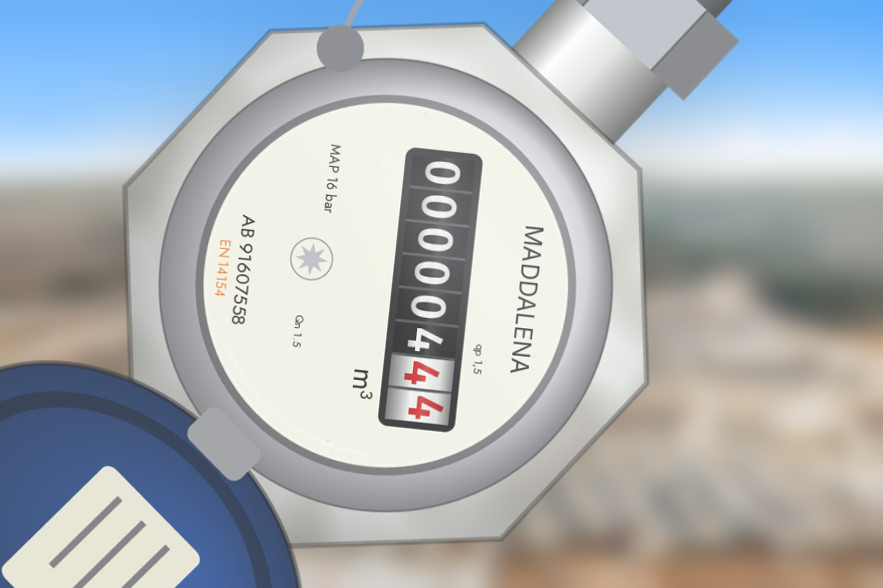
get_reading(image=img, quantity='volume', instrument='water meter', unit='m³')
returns 4.44 m³
